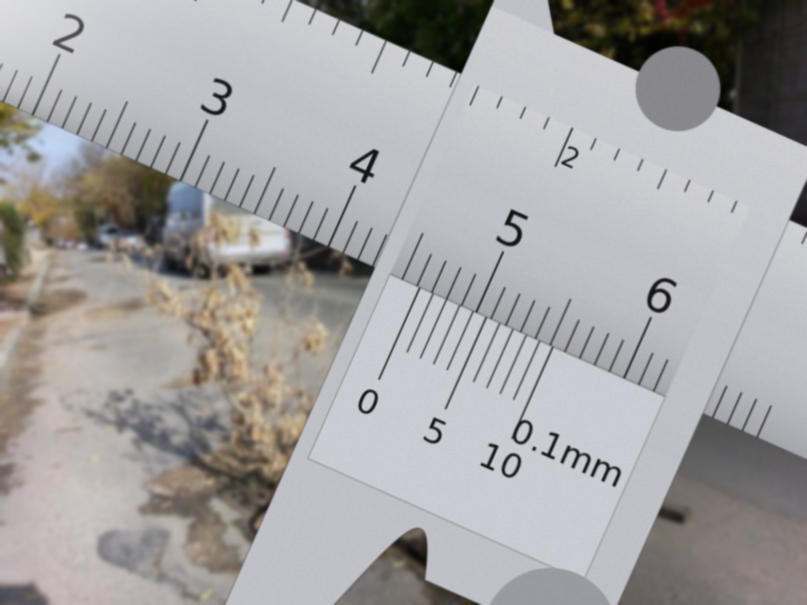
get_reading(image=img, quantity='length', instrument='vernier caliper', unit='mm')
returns 46.2 mm
